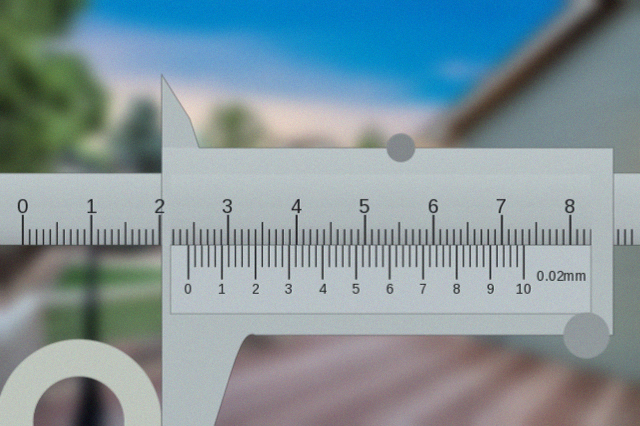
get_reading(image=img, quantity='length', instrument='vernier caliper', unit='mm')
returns 24.2 mm
